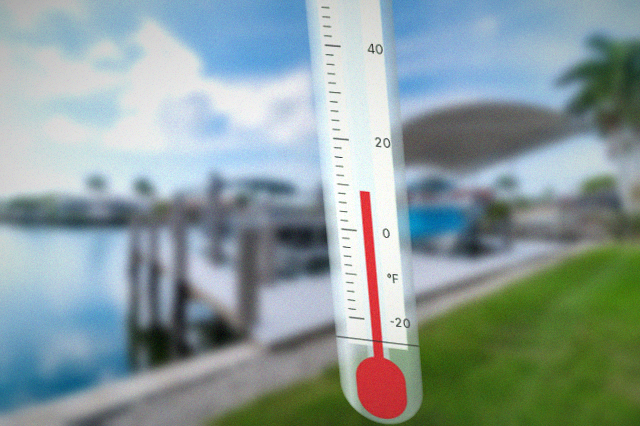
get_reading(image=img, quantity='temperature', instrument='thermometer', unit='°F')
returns 9 °F
